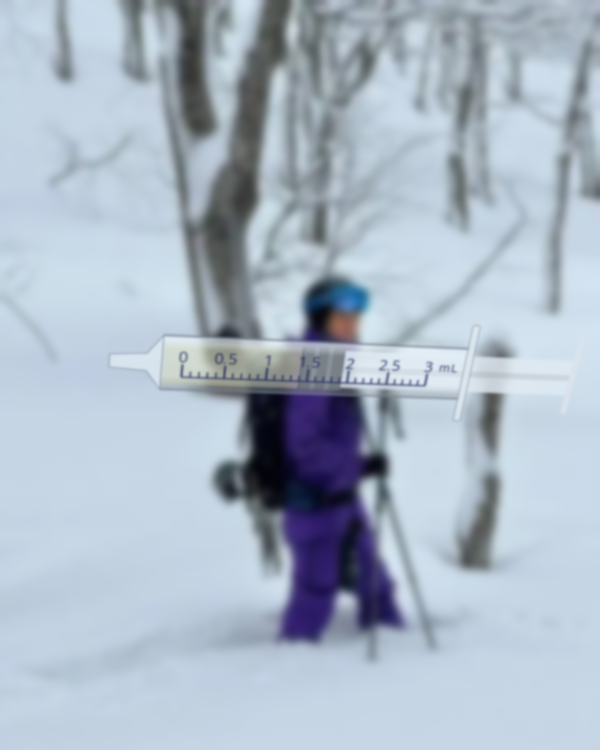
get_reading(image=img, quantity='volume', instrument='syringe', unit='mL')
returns 1.4 mL
